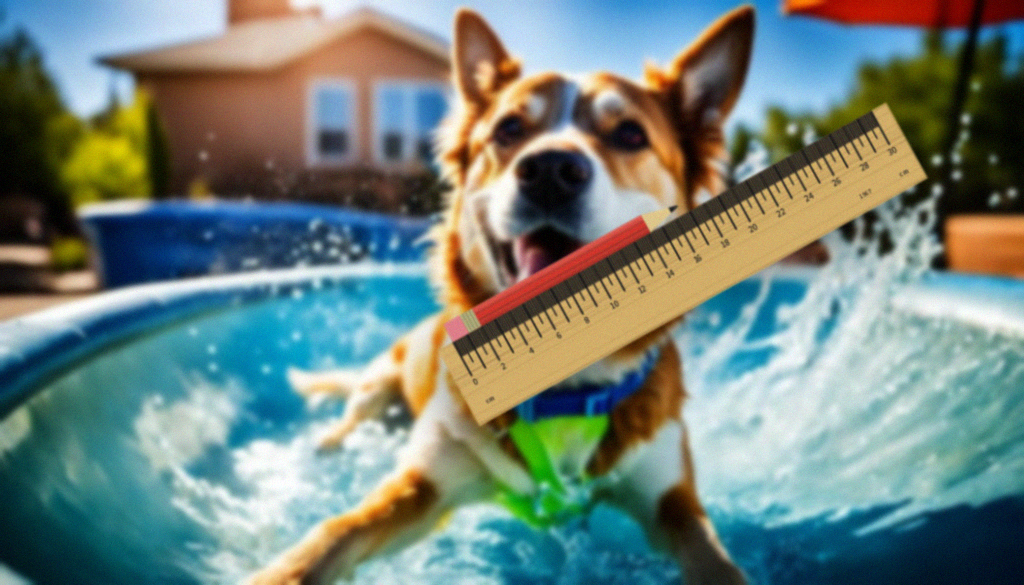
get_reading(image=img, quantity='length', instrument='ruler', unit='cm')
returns 16.5 cm
